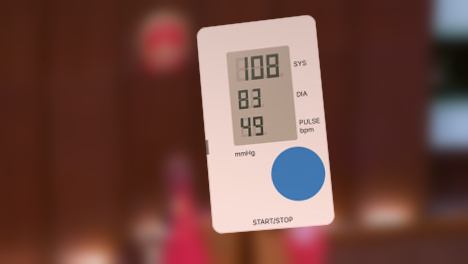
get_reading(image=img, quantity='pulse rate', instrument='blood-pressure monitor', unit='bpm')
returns 49 bpm
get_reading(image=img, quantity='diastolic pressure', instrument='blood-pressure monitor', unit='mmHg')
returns 83 mmHg
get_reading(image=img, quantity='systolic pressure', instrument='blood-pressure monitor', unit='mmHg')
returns 108 mmHg
